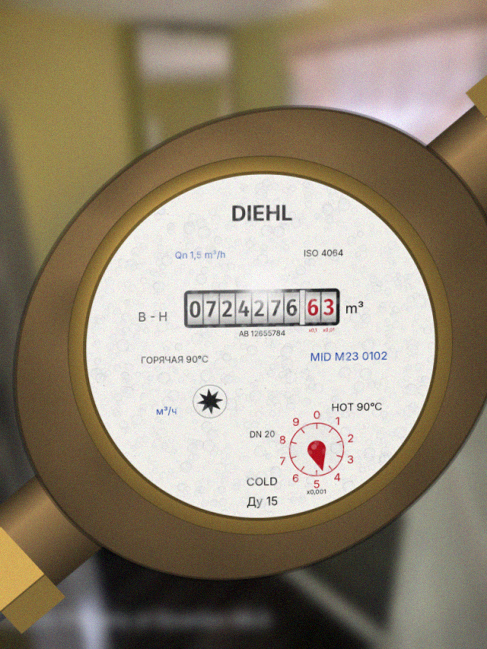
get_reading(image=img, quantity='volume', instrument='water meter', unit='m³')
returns 724276.634 m³
